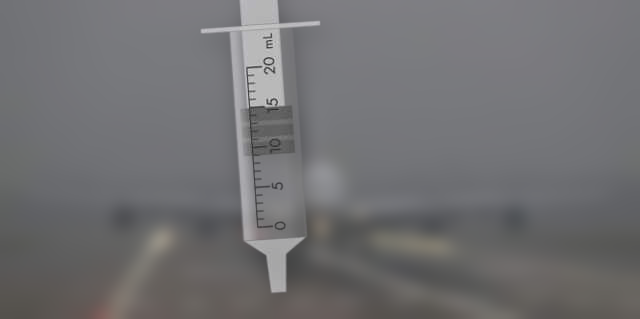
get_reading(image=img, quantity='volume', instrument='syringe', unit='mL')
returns 9 mL
